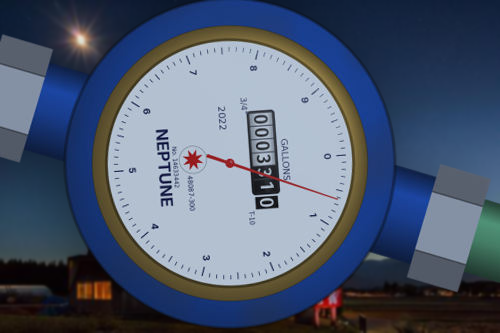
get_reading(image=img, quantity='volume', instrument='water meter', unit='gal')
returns 3310.6 gal
